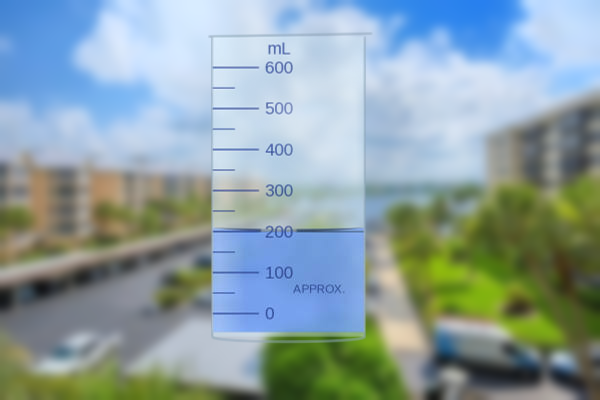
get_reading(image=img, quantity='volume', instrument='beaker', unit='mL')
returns 200 mL
